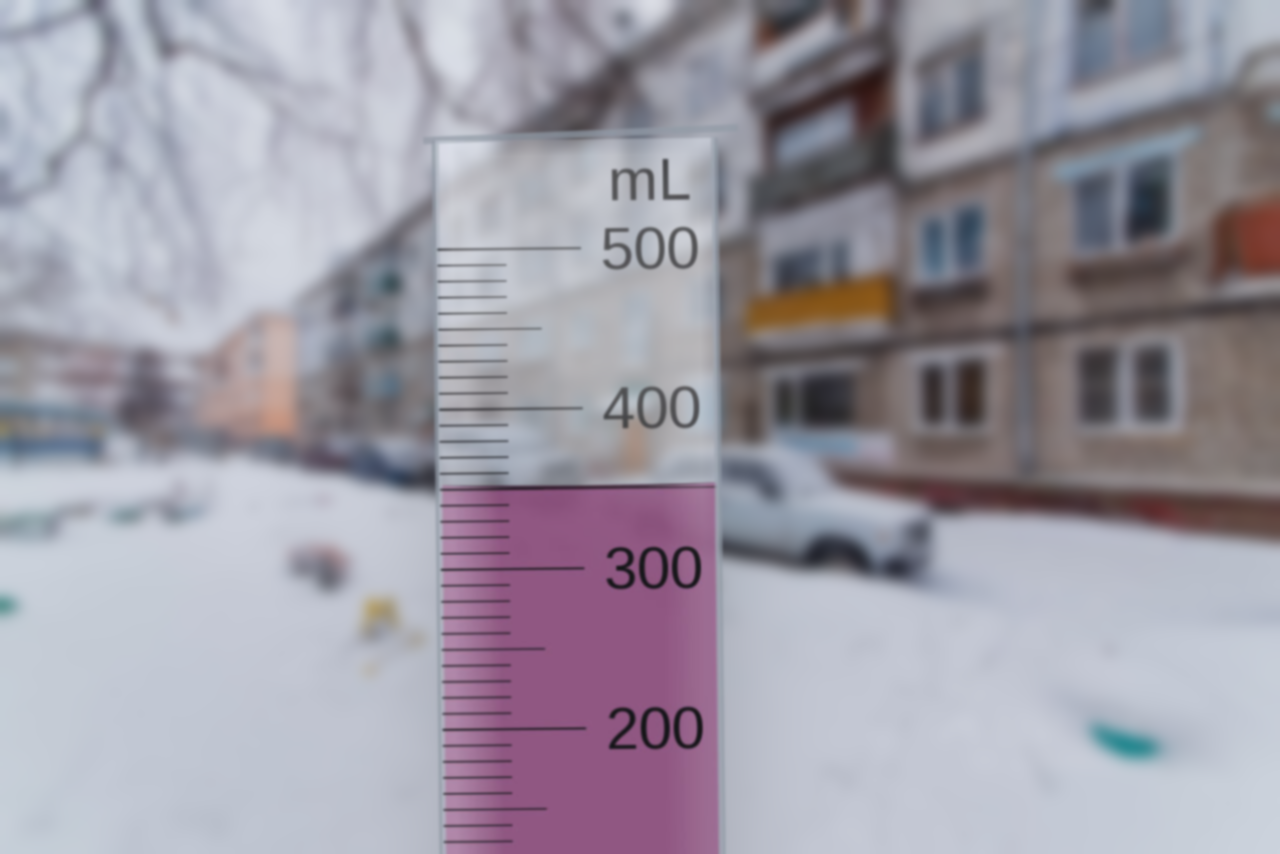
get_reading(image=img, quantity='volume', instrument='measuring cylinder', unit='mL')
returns 350 mL
